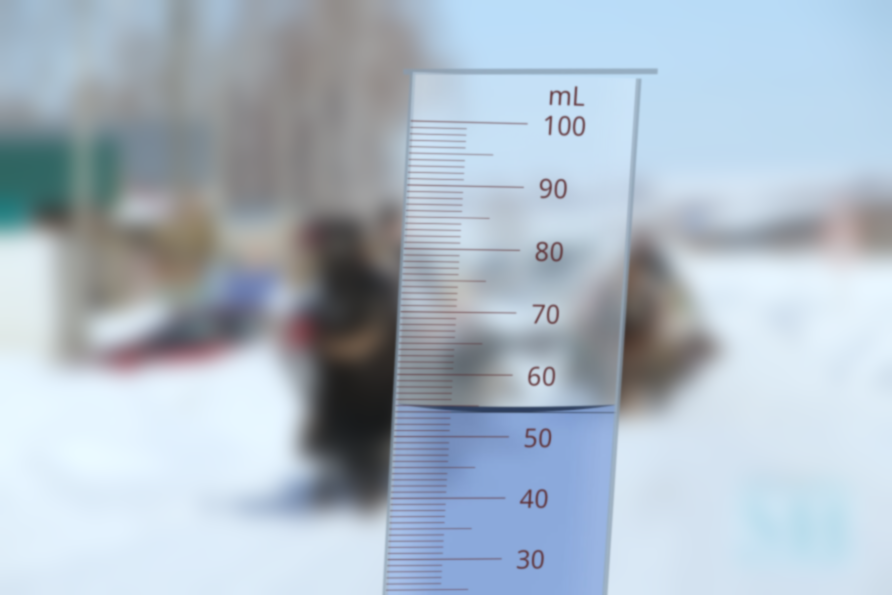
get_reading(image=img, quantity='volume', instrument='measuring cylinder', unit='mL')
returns 54 mL
